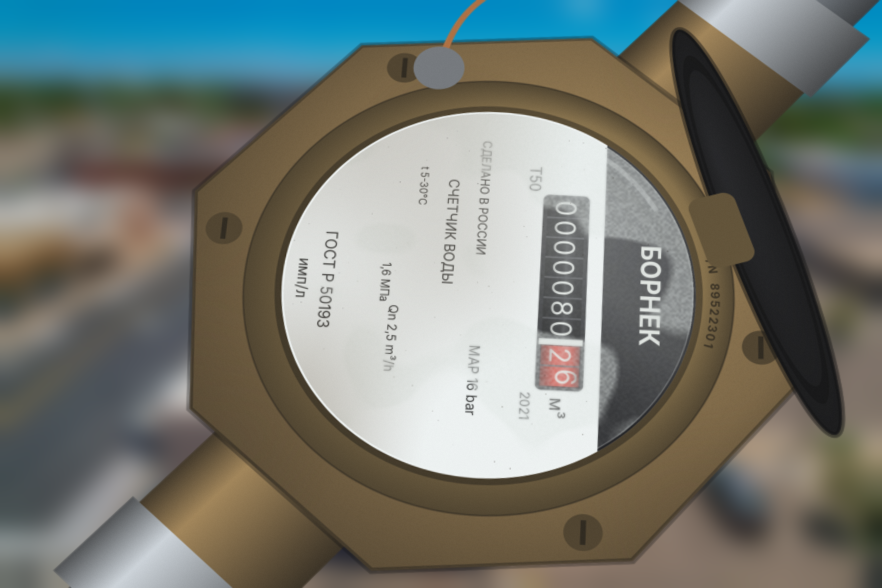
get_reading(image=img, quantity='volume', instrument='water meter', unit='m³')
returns 80.26 m³
